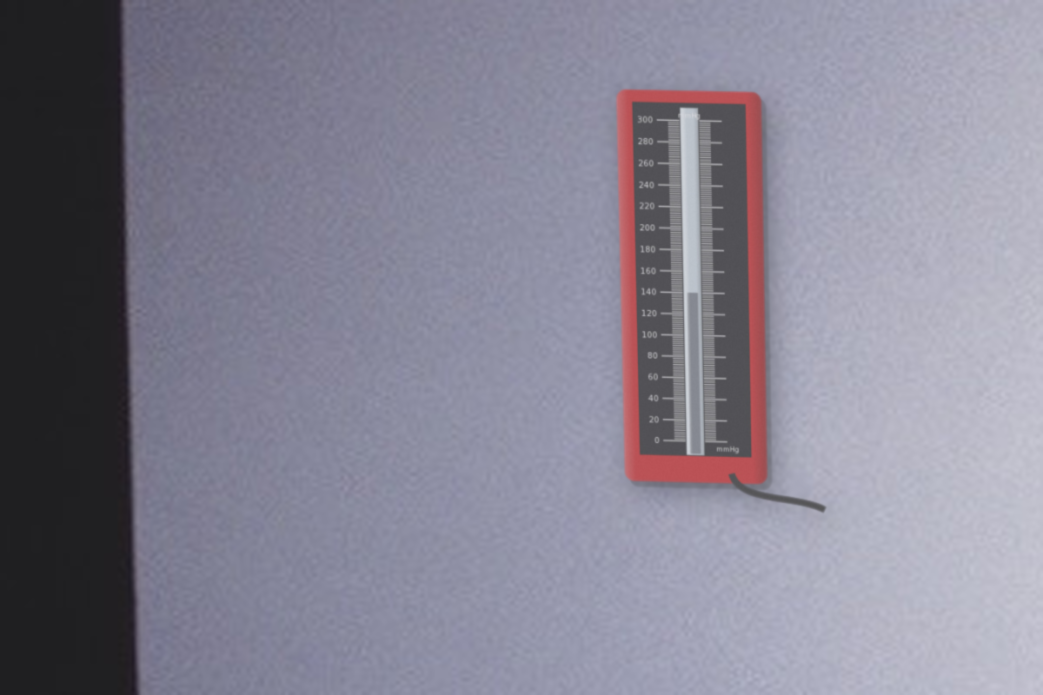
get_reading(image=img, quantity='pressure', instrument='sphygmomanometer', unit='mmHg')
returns 140 mmHg
